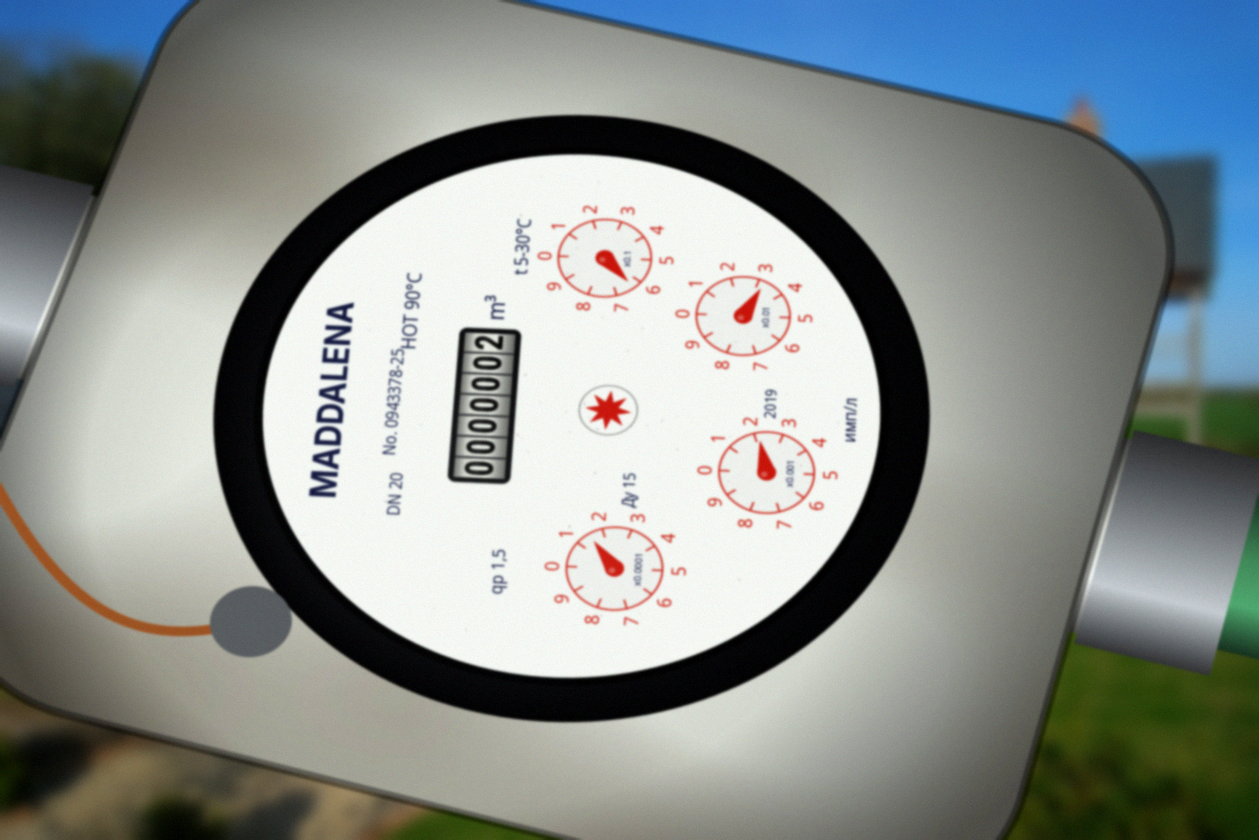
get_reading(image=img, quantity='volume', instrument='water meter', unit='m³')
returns 2.6321 m³
